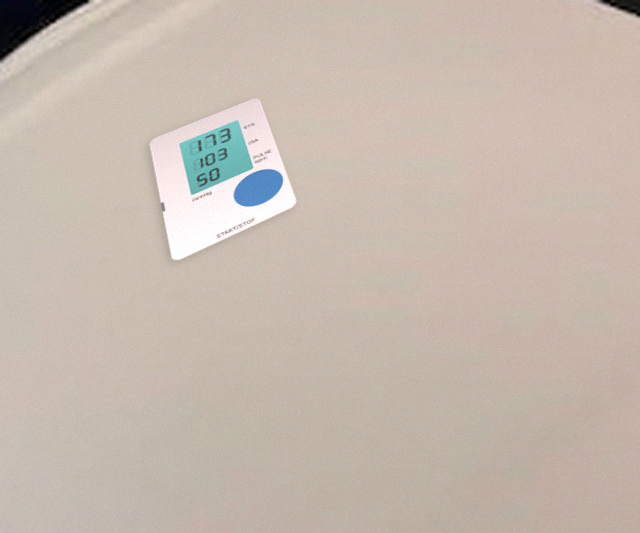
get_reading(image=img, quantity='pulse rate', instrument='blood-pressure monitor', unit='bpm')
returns 50 bpm
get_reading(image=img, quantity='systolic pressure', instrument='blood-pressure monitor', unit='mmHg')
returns 173 mmHg
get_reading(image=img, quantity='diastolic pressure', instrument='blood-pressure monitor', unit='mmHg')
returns 103 mmHg
